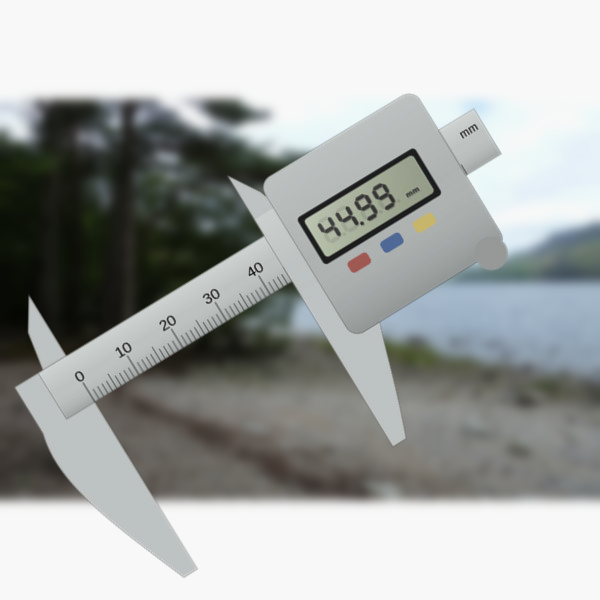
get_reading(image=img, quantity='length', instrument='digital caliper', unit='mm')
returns 44.99 mm
